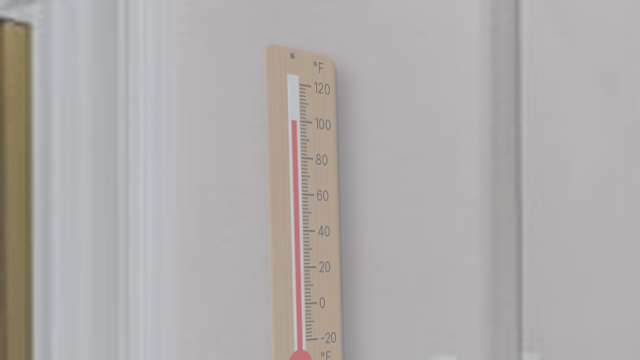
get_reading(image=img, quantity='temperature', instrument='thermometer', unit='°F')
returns 100 °F
